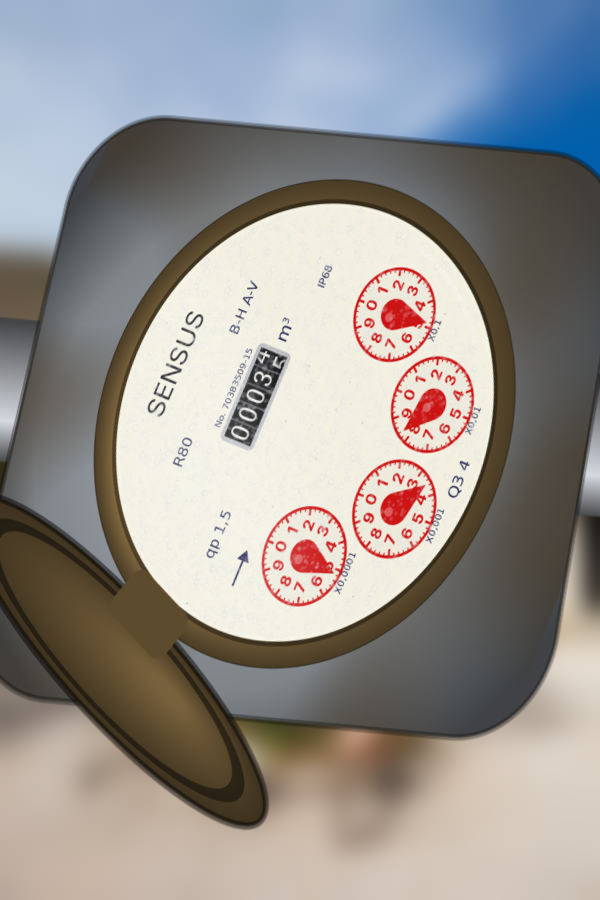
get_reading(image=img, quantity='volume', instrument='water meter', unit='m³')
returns 34.4835 m³
